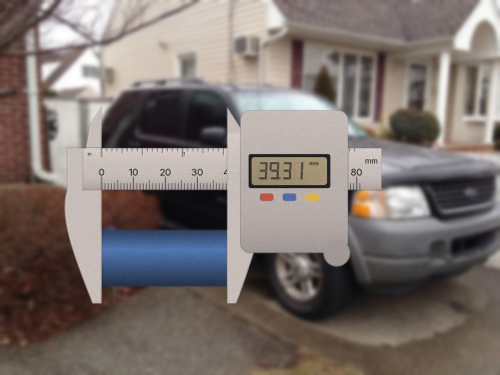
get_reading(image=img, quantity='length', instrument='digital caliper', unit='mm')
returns 39.31 mm
